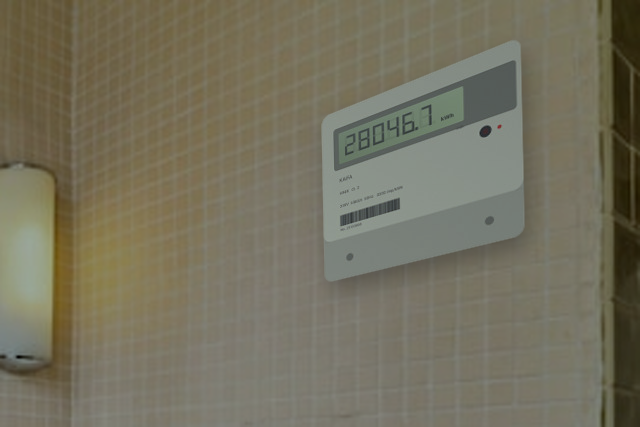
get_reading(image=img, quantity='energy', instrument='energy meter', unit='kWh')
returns 28046.7 kWh
